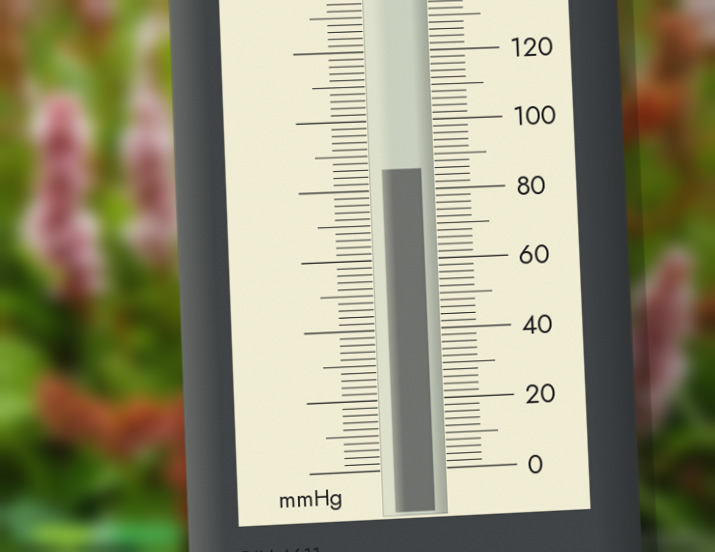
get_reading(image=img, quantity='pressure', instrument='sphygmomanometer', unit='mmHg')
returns 86 mmHg
